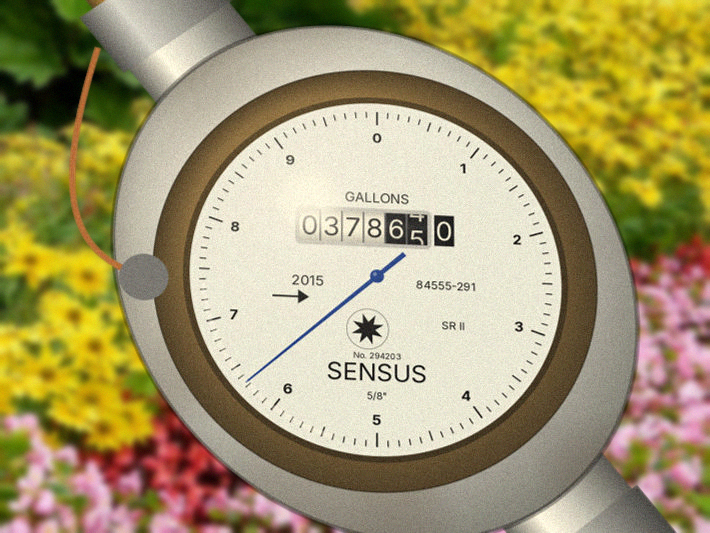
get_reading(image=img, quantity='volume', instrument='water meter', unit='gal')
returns 378646.3 gal
